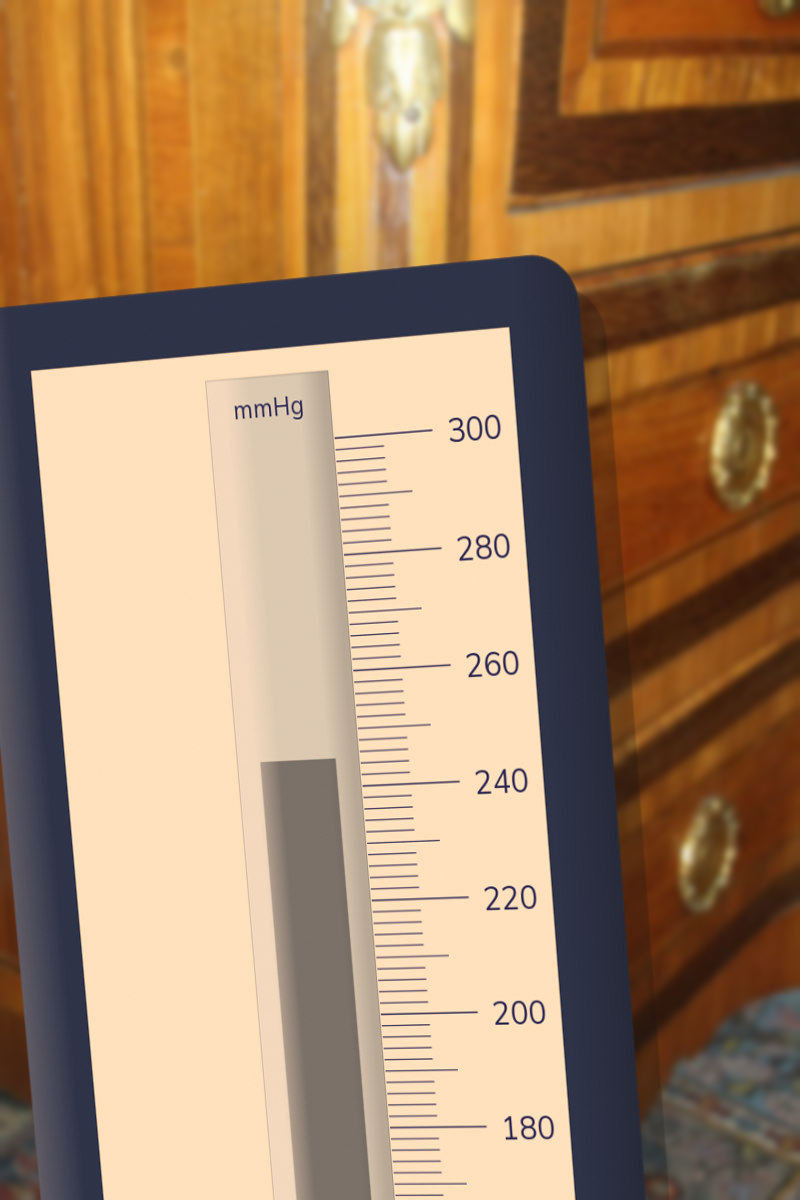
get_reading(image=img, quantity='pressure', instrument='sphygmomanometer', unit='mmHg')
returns 245 mmHg
